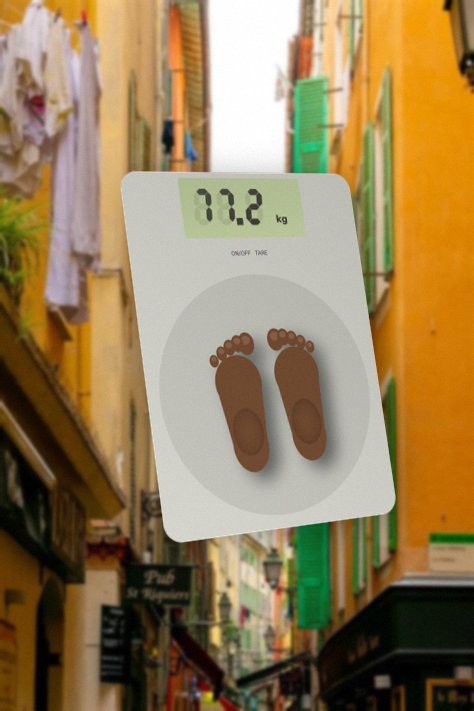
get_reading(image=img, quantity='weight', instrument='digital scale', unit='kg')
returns 77.2 kg
